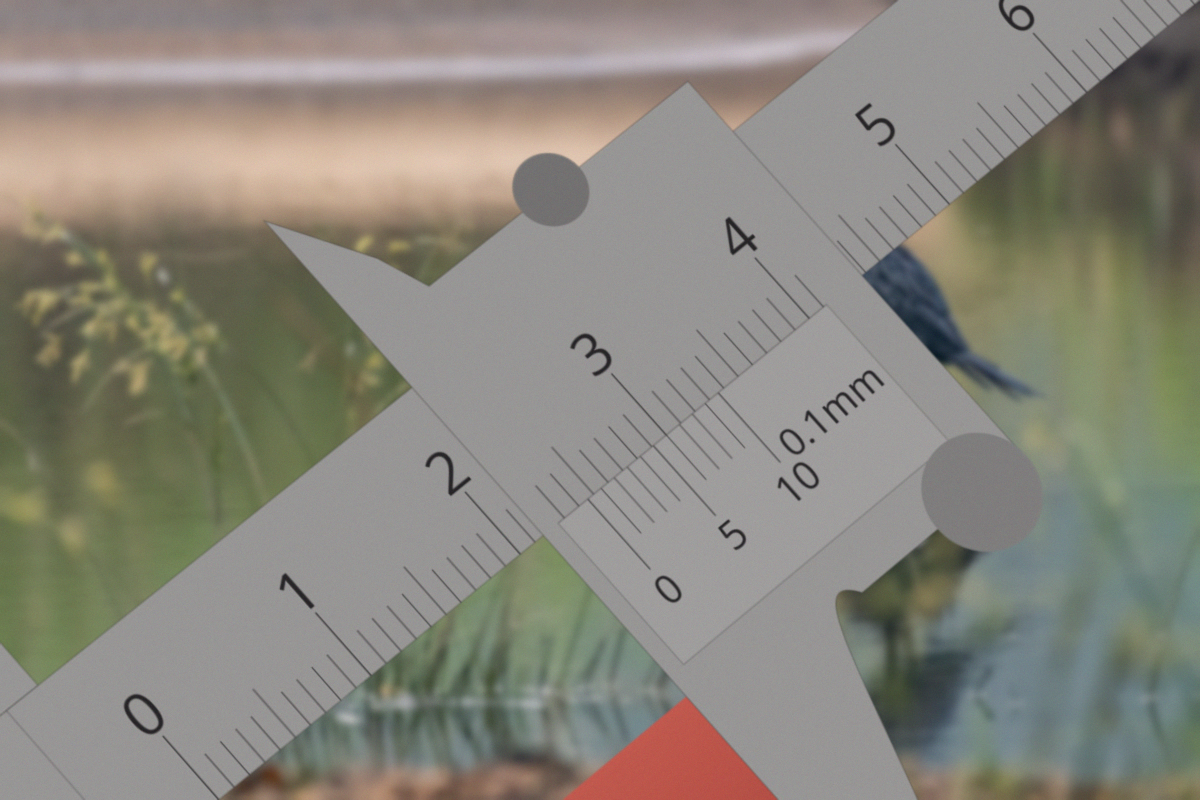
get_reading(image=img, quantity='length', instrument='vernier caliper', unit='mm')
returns 24.6 mm
